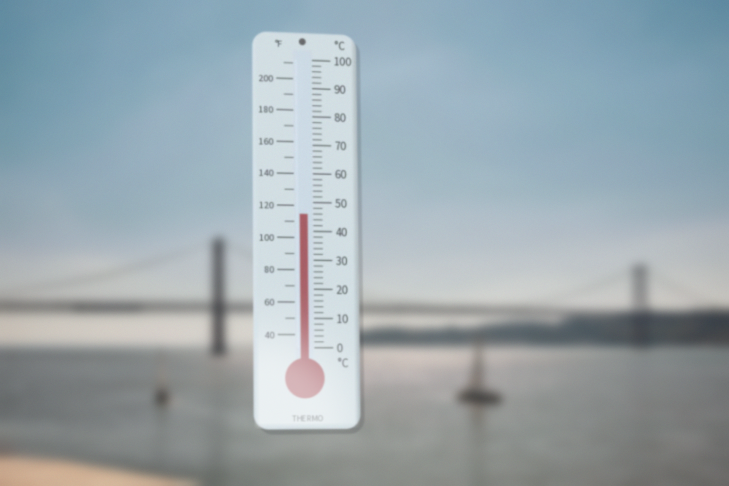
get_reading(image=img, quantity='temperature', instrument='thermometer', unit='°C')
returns 46 °C
